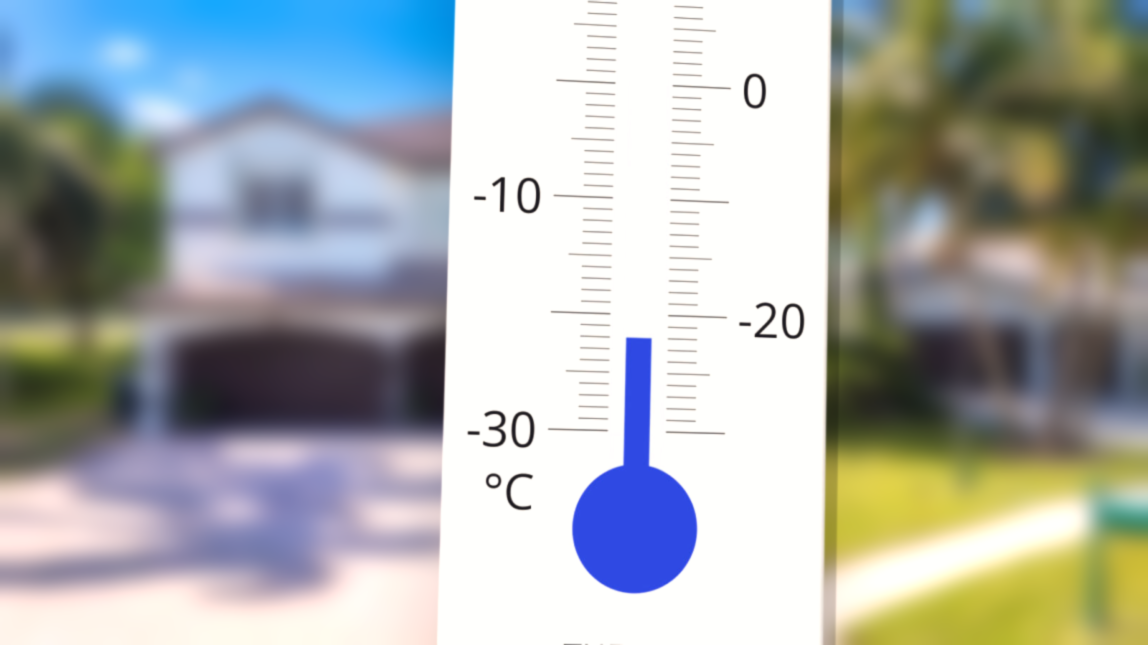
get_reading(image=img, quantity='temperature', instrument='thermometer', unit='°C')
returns -22 °C
